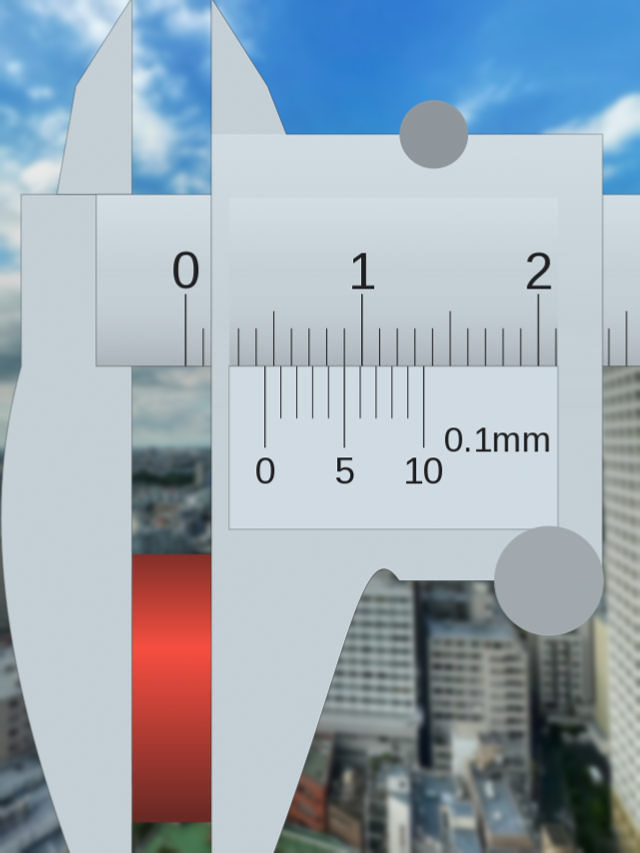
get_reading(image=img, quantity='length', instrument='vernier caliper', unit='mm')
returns 4.5 mm
